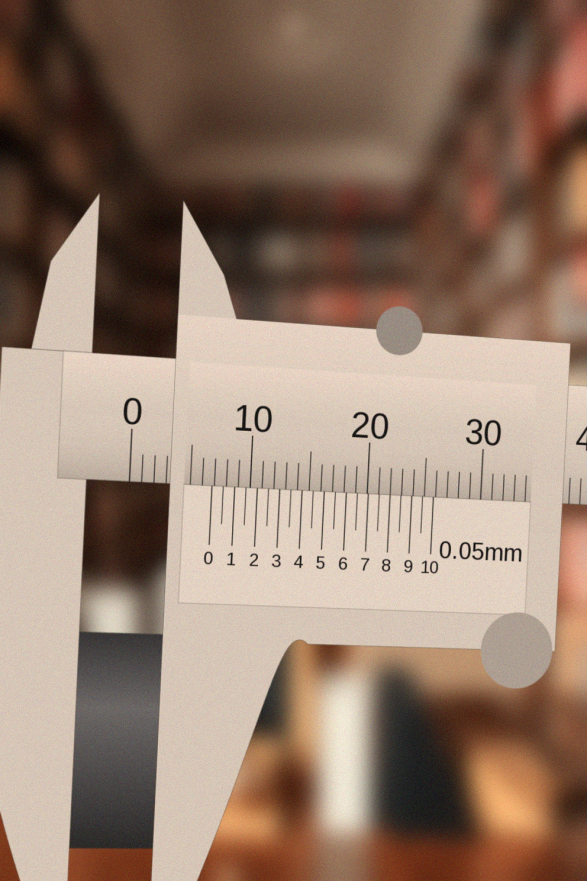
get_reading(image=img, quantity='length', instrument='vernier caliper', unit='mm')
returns 6.8 mm
